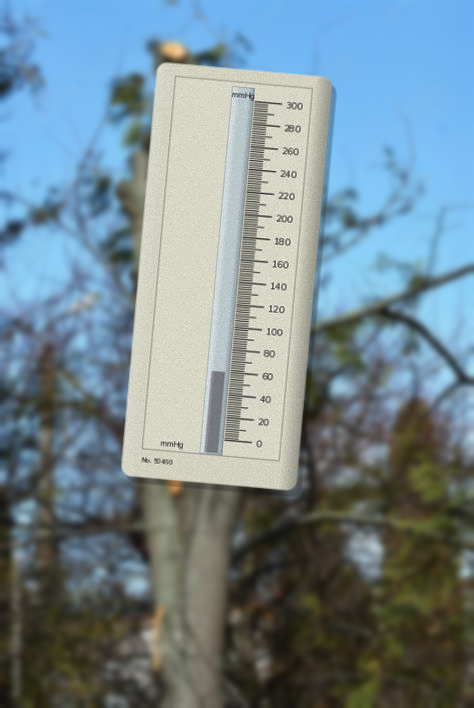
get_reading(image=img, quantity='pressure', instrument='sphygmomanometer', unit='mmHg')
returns 60 mmHg
